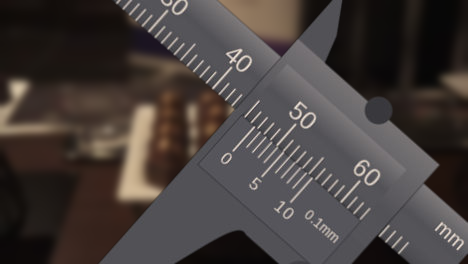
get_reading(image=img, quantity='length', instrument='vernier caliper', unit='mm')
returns 46.6 mm
